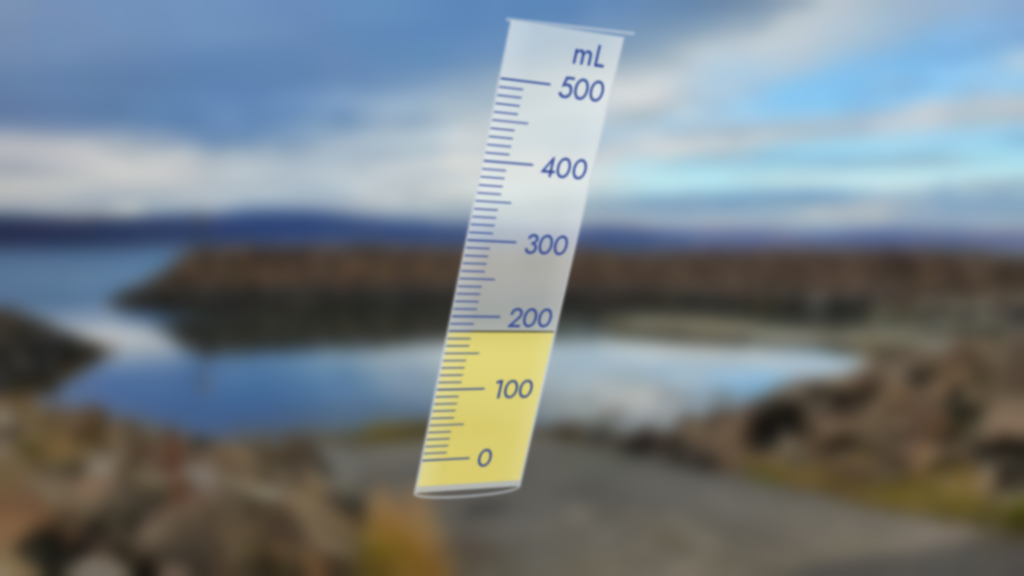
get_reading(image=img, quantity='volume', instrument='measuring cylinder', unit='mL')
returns 180 mL
